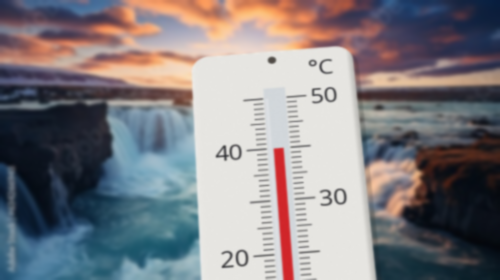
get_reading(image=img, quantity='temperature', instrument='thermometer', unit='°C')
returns 40 °C
